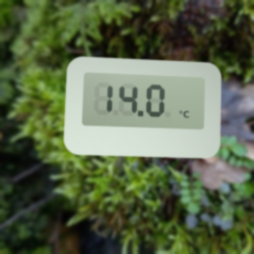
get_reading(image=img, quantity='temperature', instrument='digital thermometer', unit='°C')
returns 14.0 °C
